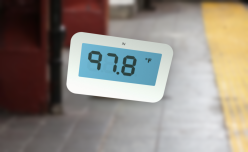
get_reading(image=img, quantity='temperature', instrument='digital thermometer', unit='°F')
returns 97.8 °F
